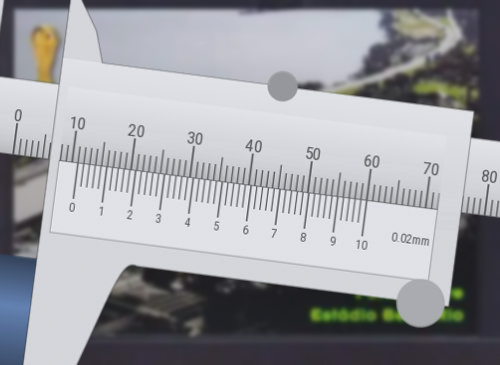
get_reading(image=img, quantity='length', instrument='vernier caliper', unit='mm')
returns 11.0 mm
